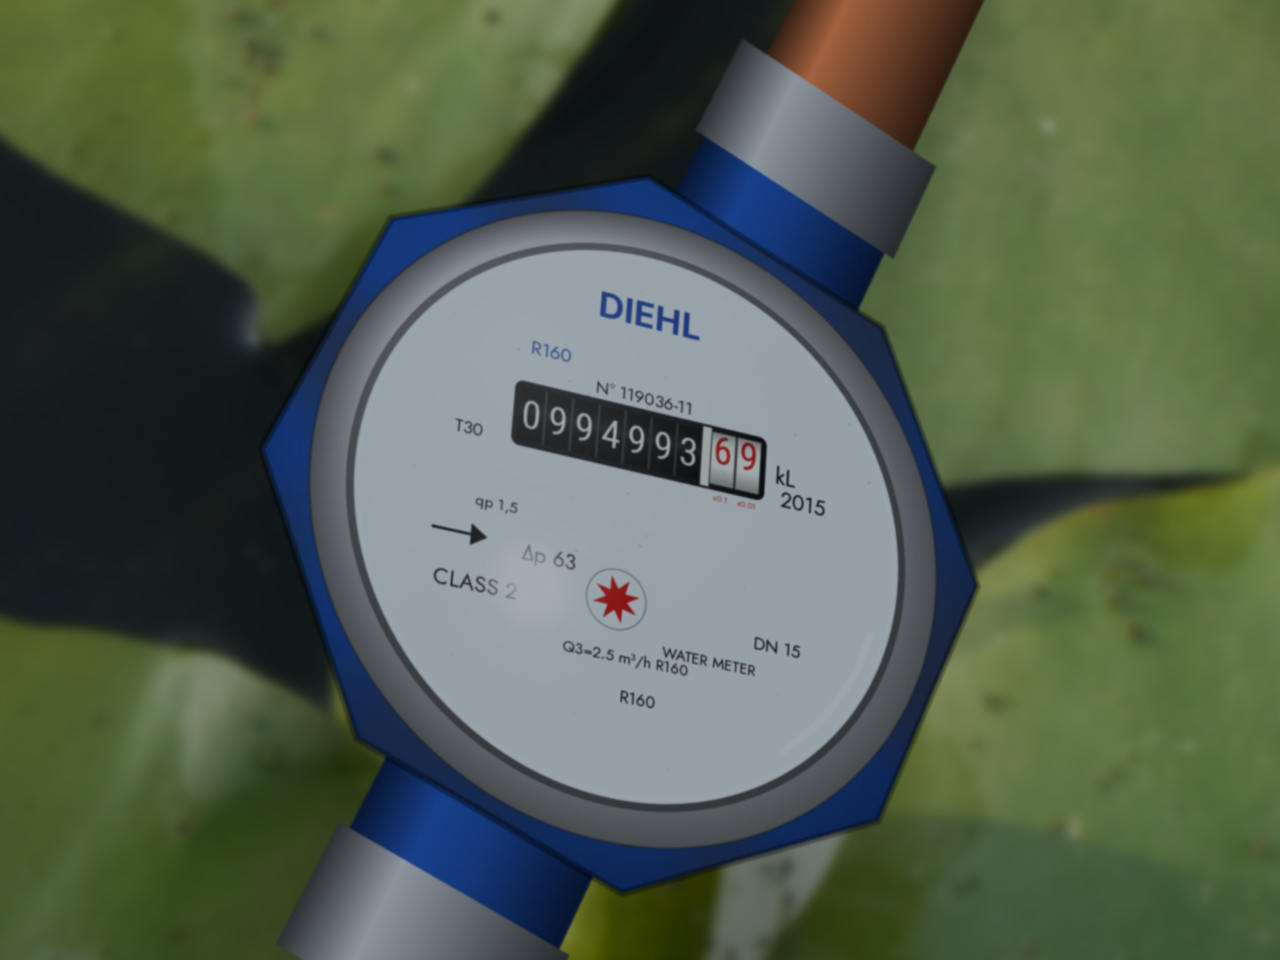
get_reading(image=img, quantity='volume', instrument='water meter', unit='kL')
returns 994993.69 kL
